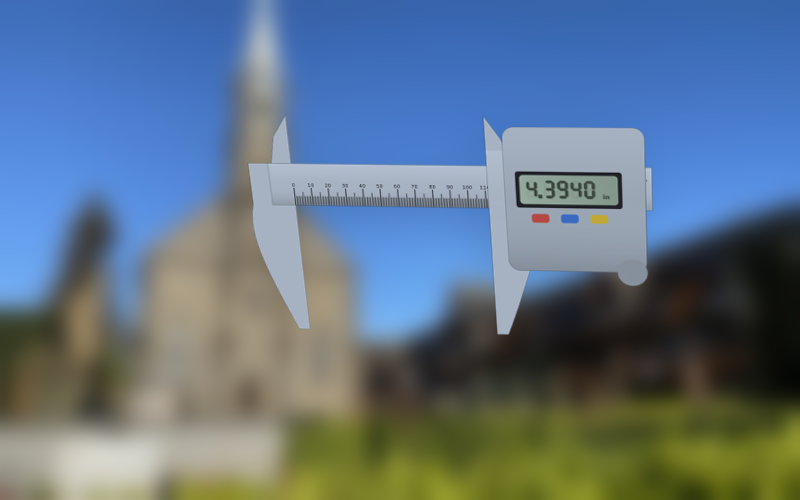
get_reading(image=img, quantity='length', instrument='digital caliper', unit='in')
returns 4.3940 in
